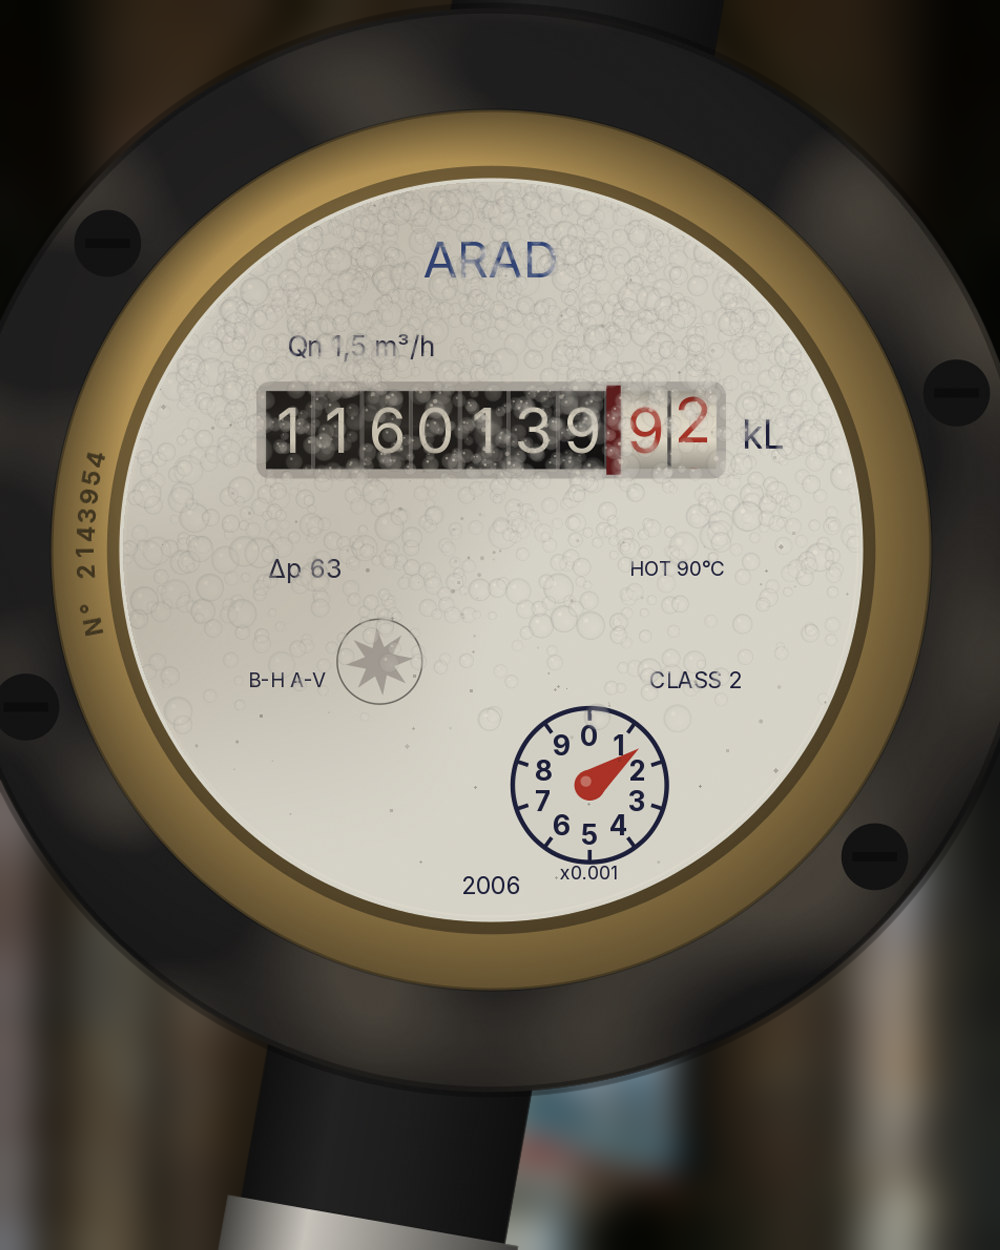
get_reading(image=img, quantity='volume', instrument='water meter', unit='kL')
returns 1160139.921 kL
